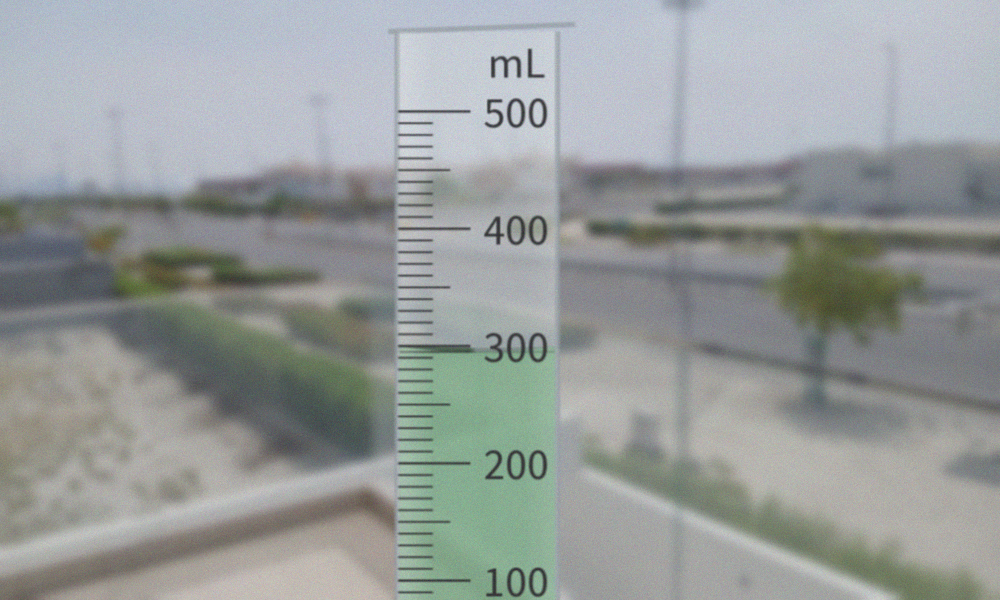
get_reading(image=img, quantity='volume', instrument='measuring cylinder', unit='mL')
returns 295 mL
